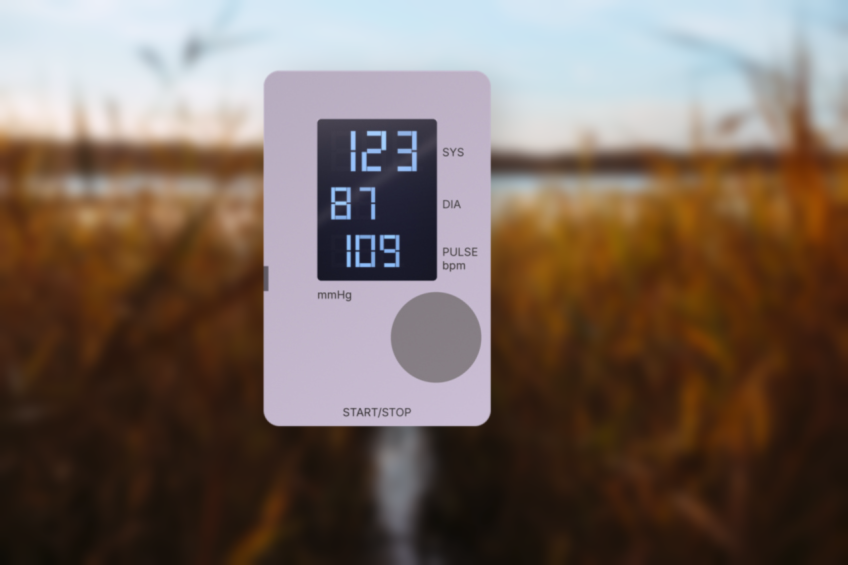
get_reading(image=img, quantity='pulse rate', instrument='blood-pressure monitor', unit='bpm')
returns 109 bpm
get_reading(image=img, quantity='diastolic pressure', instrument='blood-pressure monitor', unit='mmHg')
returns 87 mmHg
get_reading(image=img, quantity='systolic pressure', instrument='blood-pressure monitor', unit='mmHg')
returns 123 mmHg
